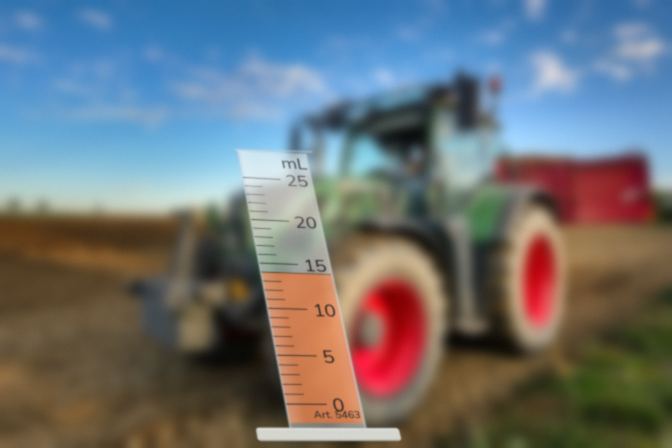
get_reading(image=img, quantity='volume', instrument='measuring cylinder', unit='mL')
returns 14 mL
